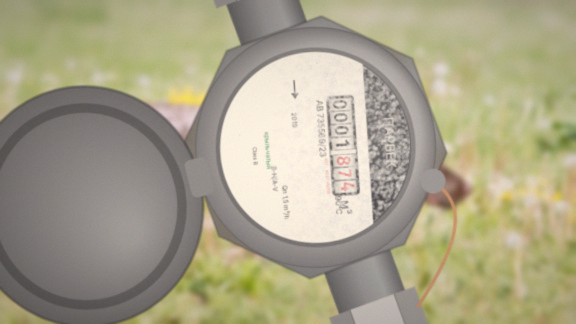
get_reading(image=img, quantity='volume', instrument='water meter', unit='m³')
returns 1.874 m³
